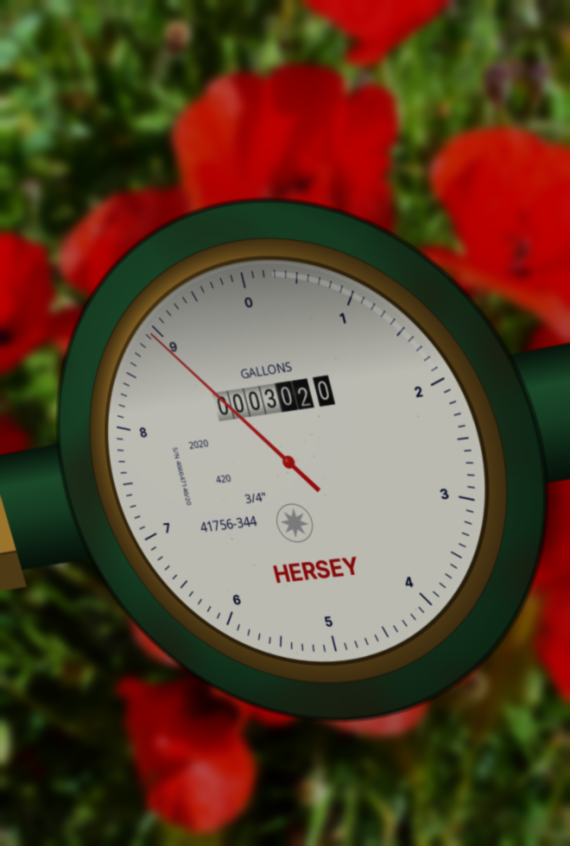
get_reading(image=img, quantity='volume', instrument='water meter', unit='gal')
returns 3018.9 gal
